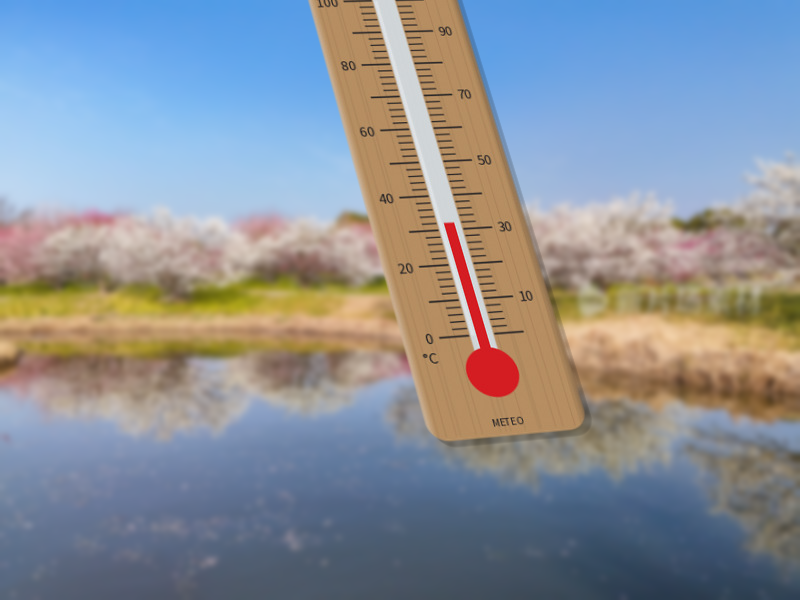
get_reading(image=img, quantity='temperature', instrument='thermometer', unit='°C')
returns 32 °C
